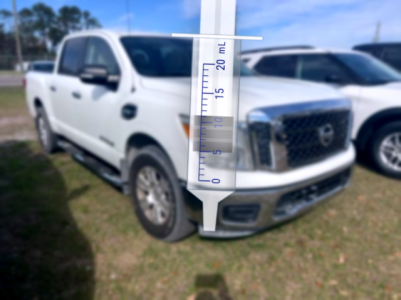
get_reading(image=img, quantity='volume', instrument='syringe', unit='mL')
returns 5 mL
